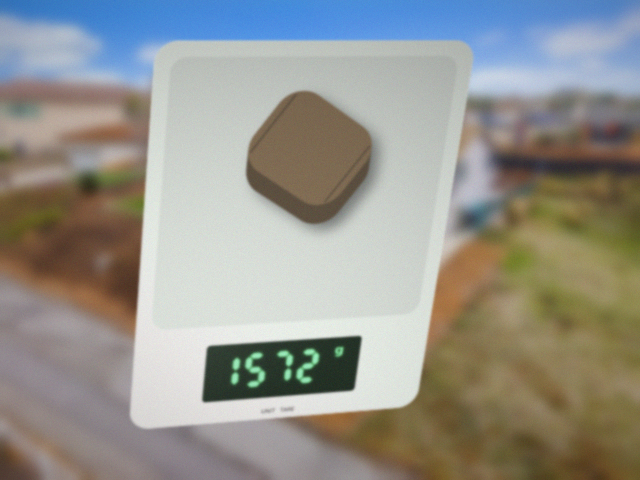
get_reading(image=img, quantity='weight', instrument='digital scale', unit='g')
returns 1572 g
